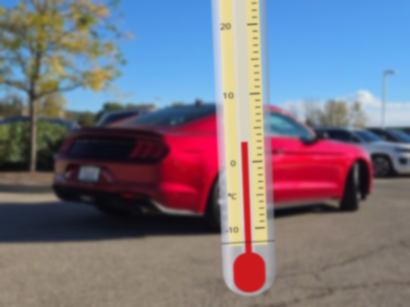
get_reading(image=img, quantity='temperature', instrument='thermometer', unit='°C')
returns 3 °C
